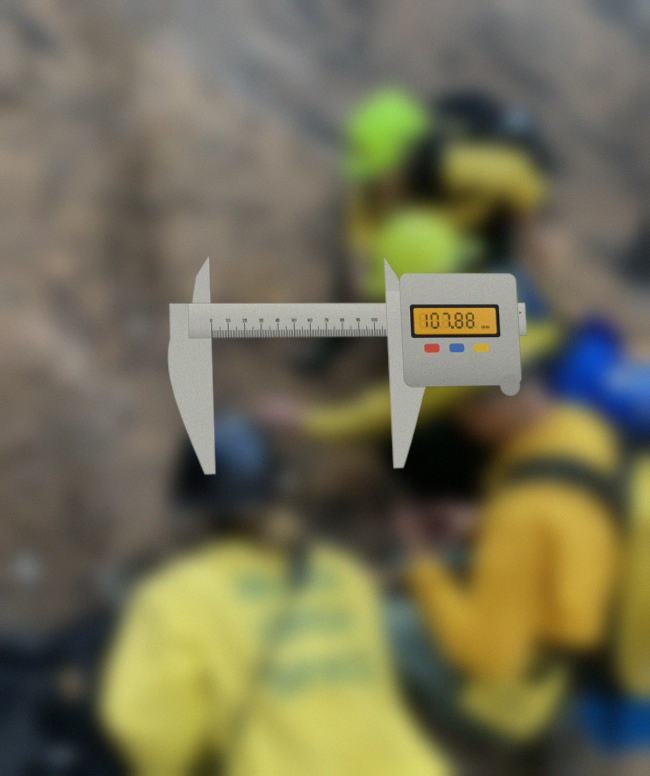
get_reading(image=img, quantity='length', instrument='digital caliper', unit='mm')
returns 107.88 mm
